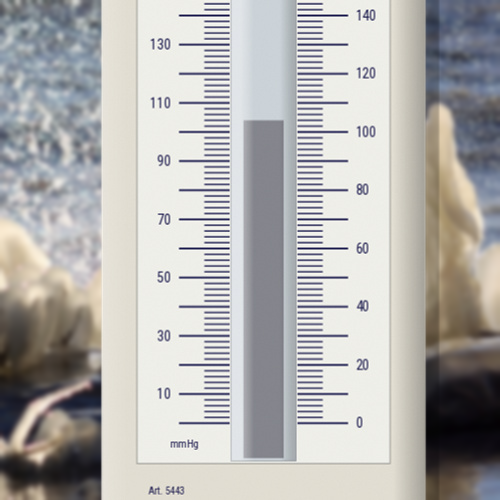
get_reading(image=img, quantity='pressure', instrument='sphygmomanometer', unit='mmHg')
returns 104 mmHg
